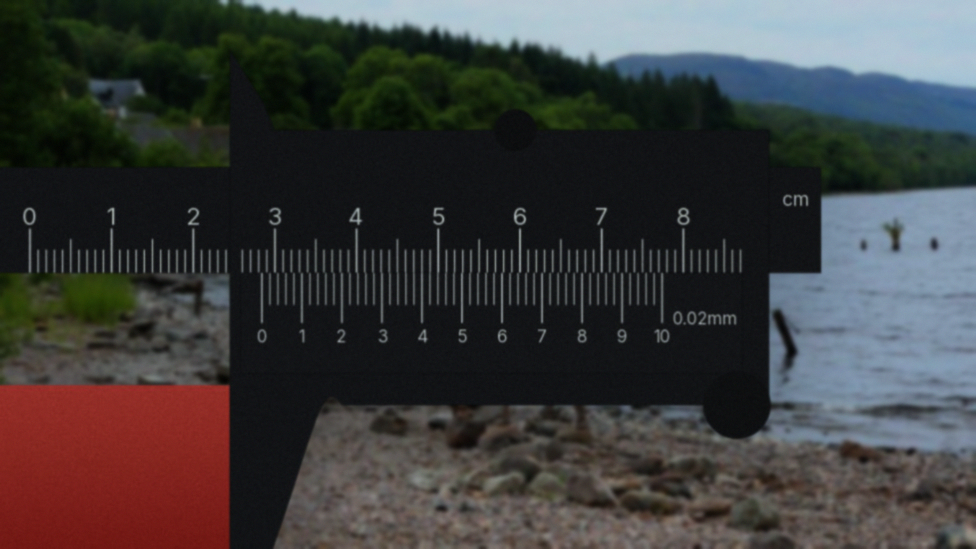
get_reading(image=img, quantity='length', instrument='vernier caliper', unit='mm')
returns 28.4 mm
